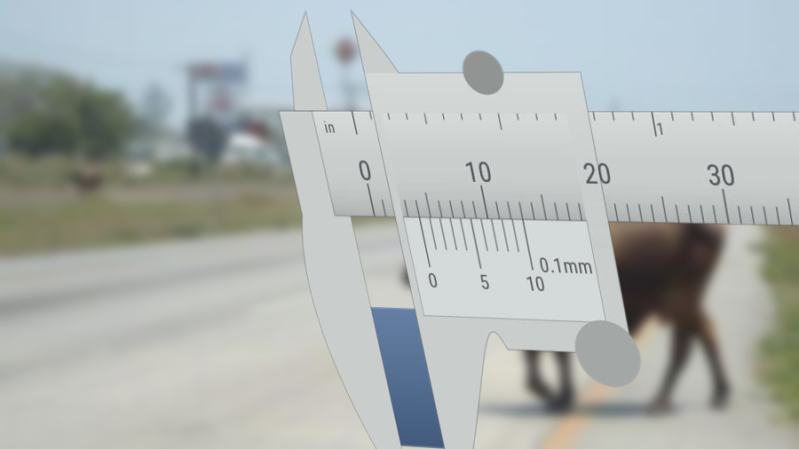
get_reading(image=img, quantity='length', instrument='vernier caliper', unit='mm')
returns 4.0 mm
